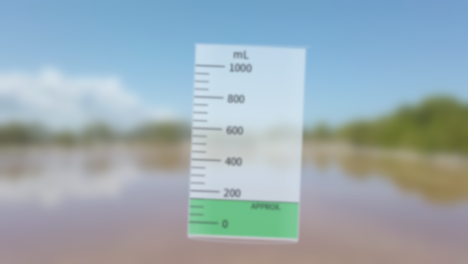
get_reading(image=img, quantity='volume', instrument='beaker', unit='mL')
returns 150 mL
